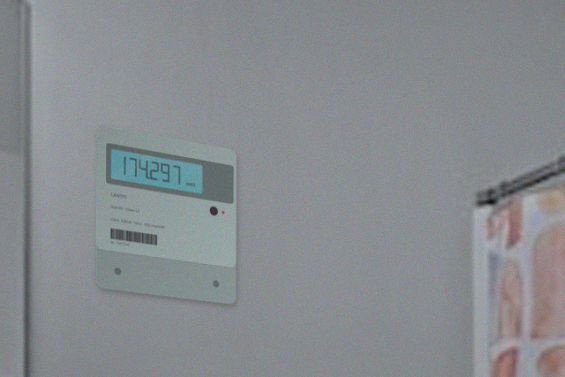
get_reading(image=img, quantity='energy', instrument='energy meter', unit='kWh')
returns 174.297 kWh
